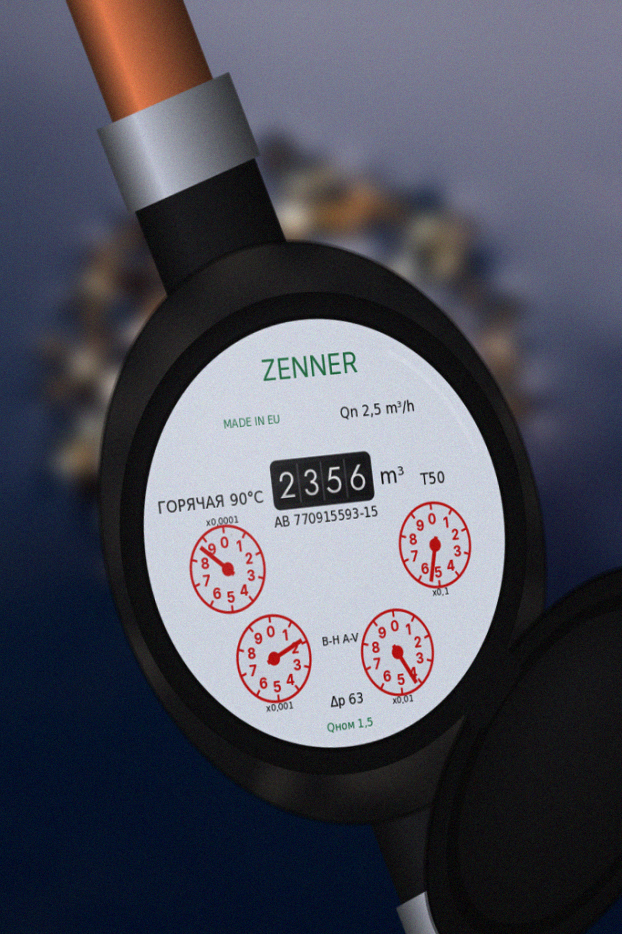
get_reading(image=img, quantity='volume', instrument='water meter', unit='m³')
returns 2356.5418 m³
